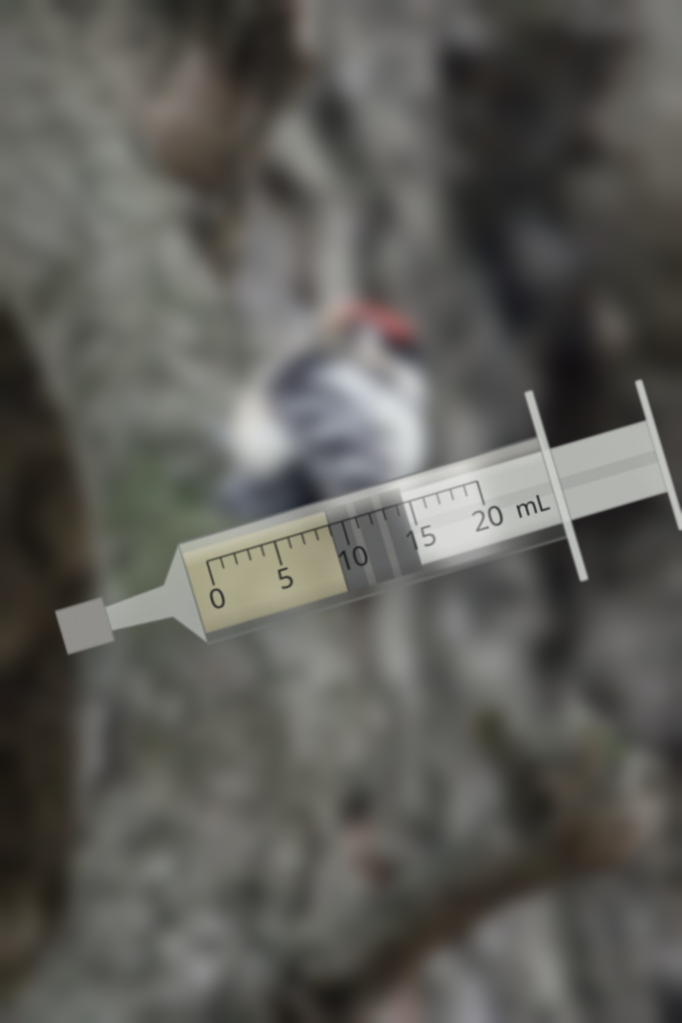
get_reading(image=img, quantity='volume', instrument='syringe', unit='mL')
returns 9 mL
